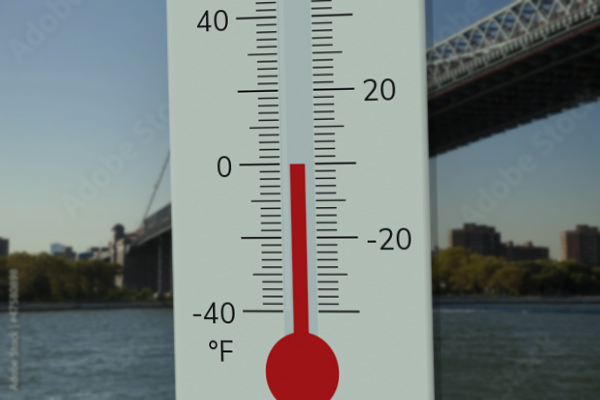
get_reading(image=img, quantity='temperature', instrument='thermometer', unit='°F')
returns 0 °F
